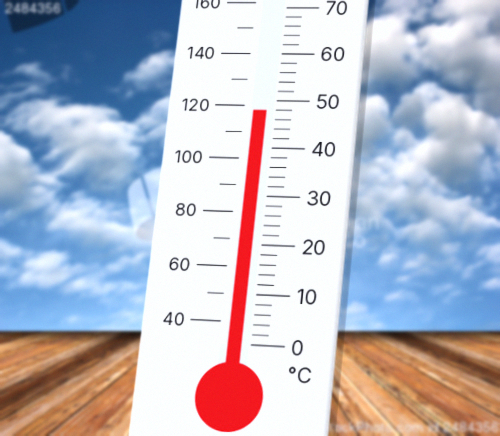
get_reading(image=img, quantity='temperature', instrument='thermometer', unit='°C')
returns 48 °C
